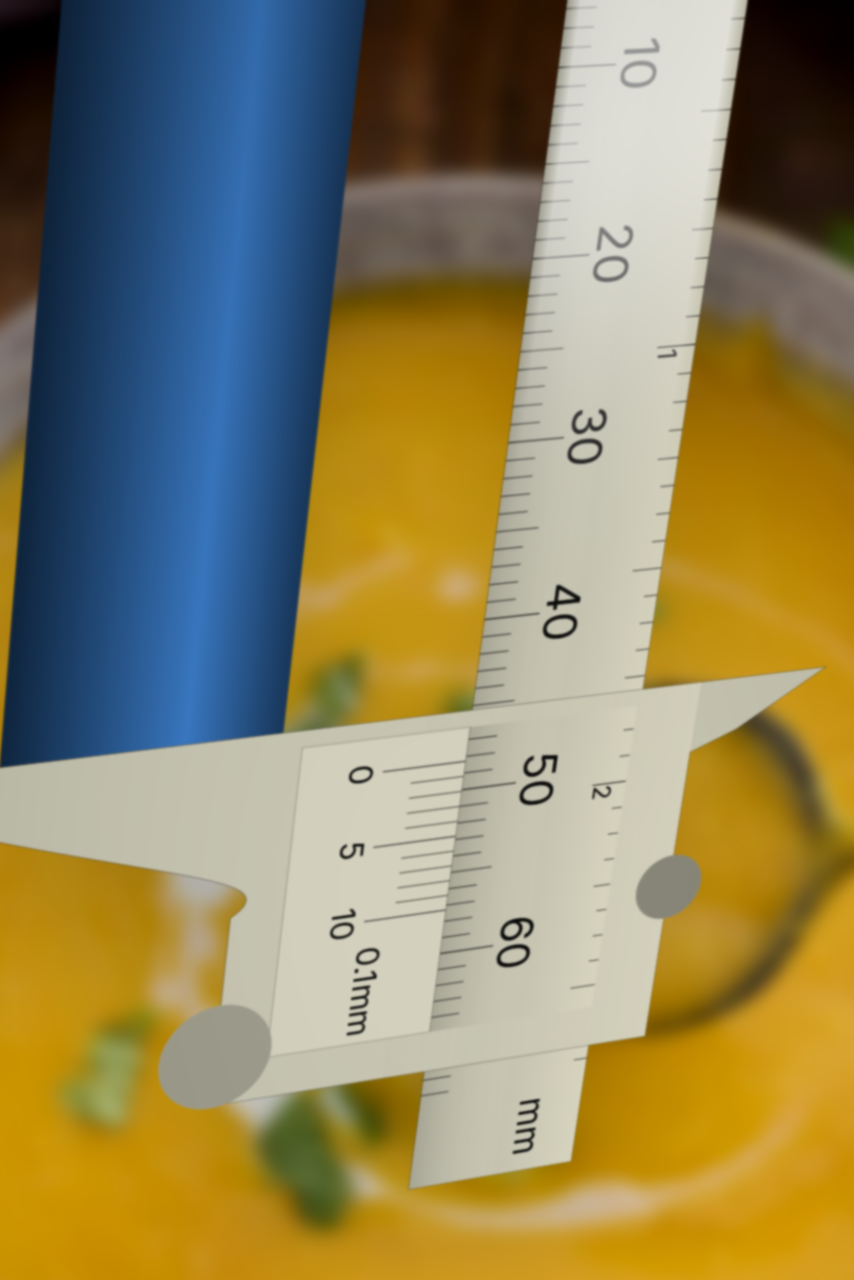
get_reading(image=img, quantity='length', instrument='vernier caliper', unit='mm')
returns 48.3 mm
